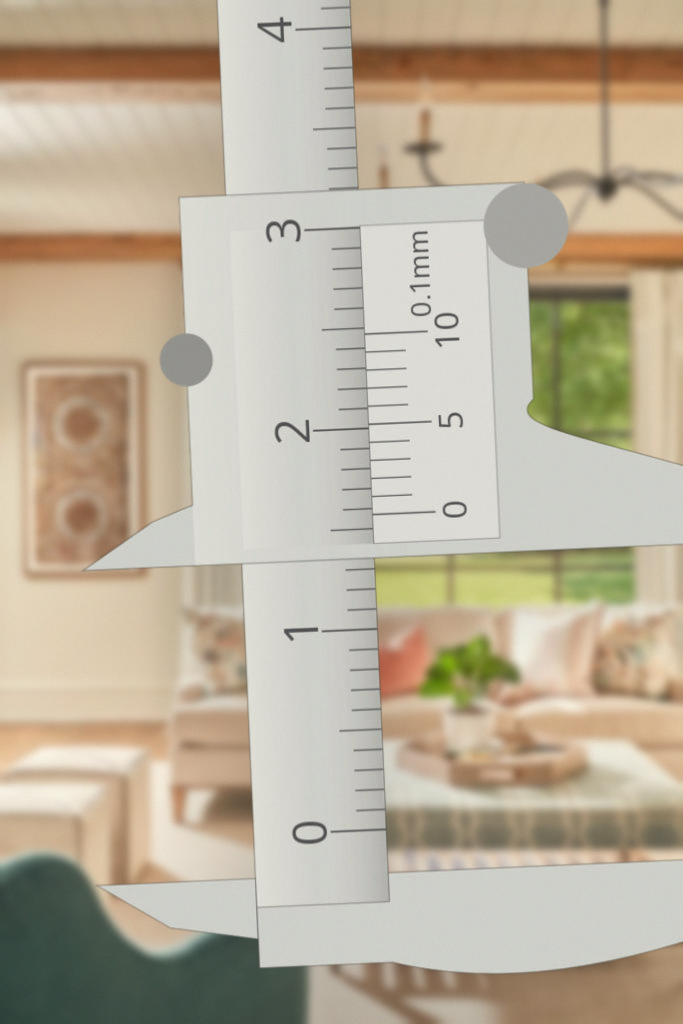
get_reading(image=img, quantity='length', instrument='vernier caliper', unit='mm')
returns 15.7 mm
